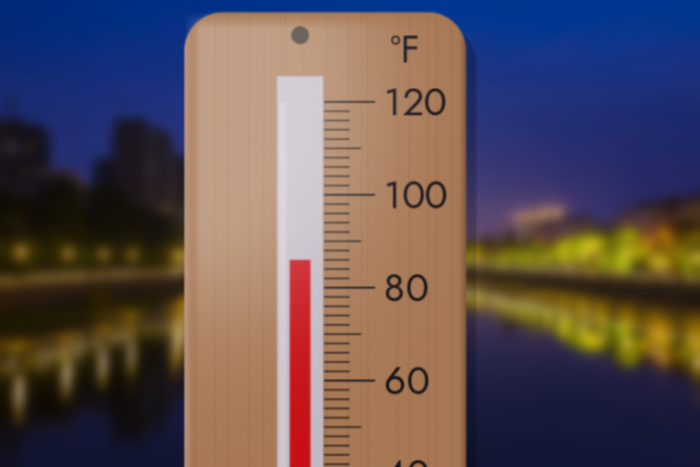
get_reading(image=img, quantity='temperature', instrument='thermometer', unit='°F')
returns 86 °F
